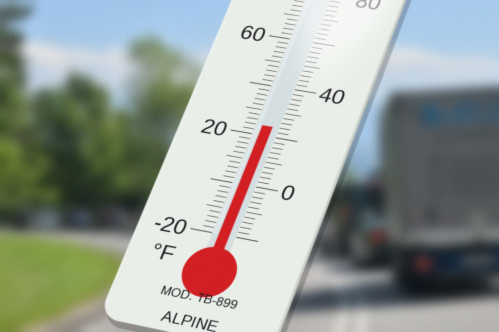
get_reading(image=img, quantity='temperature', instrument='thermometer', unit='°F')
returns 24 °F
